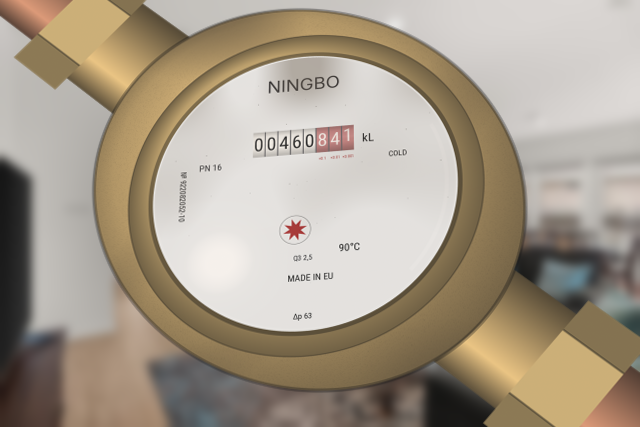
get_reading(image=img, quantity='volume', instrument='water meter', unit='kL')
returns 460.841 kL
